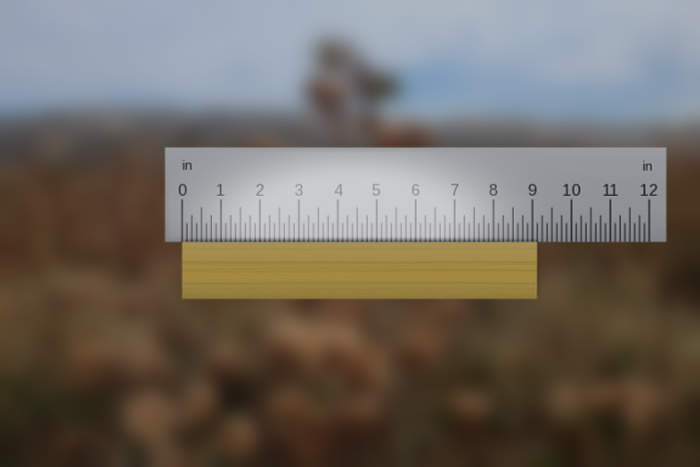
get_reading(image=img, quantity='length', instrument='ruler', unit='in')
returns 9.125 in
